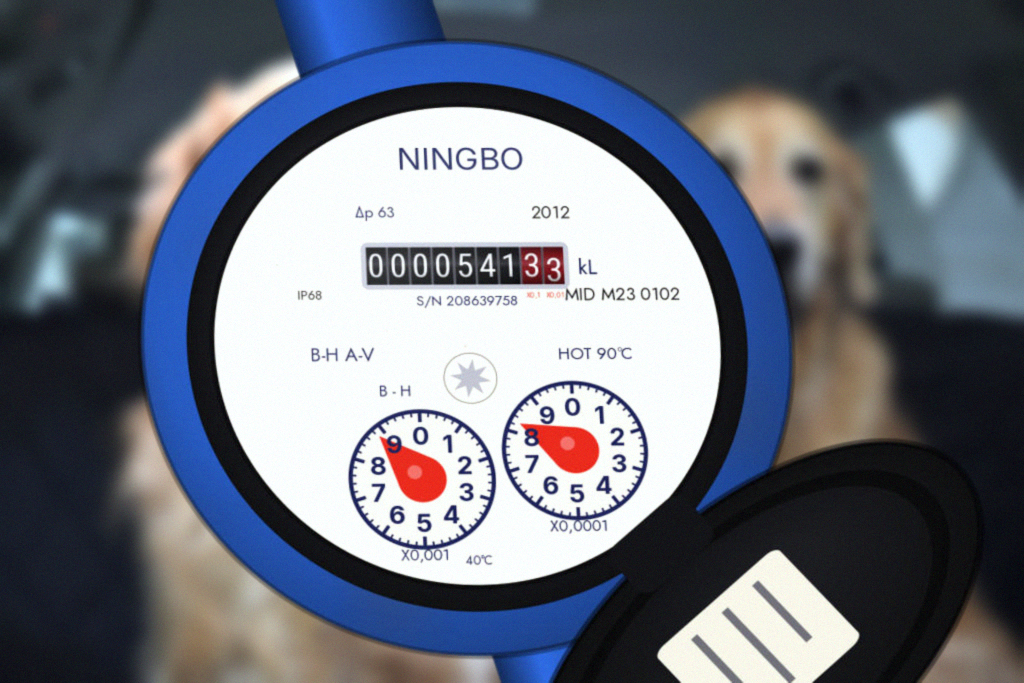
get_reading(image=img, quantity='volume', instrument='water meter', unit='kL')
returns 541.3288 kL
